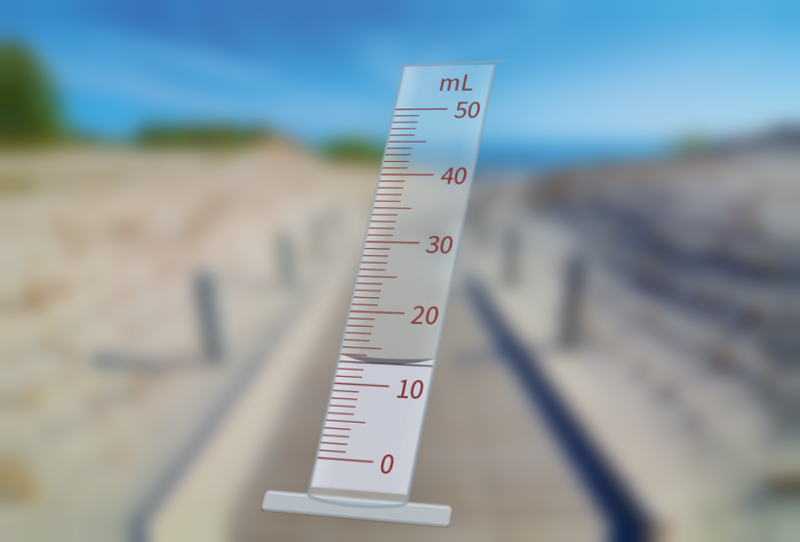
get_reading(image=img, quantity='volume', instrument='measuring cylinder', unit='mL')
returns 13 mL
